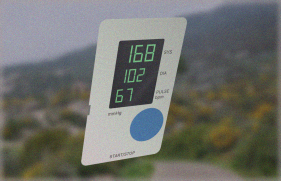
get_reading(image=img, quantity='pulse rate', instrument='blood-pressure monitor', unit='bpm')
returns 67 bpm
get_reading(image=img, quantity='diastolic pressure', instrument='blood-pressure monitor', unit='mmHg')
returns 102 mmHg
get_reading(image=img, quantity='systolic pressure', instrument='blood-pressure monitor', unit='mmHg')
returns 168 mmHg
